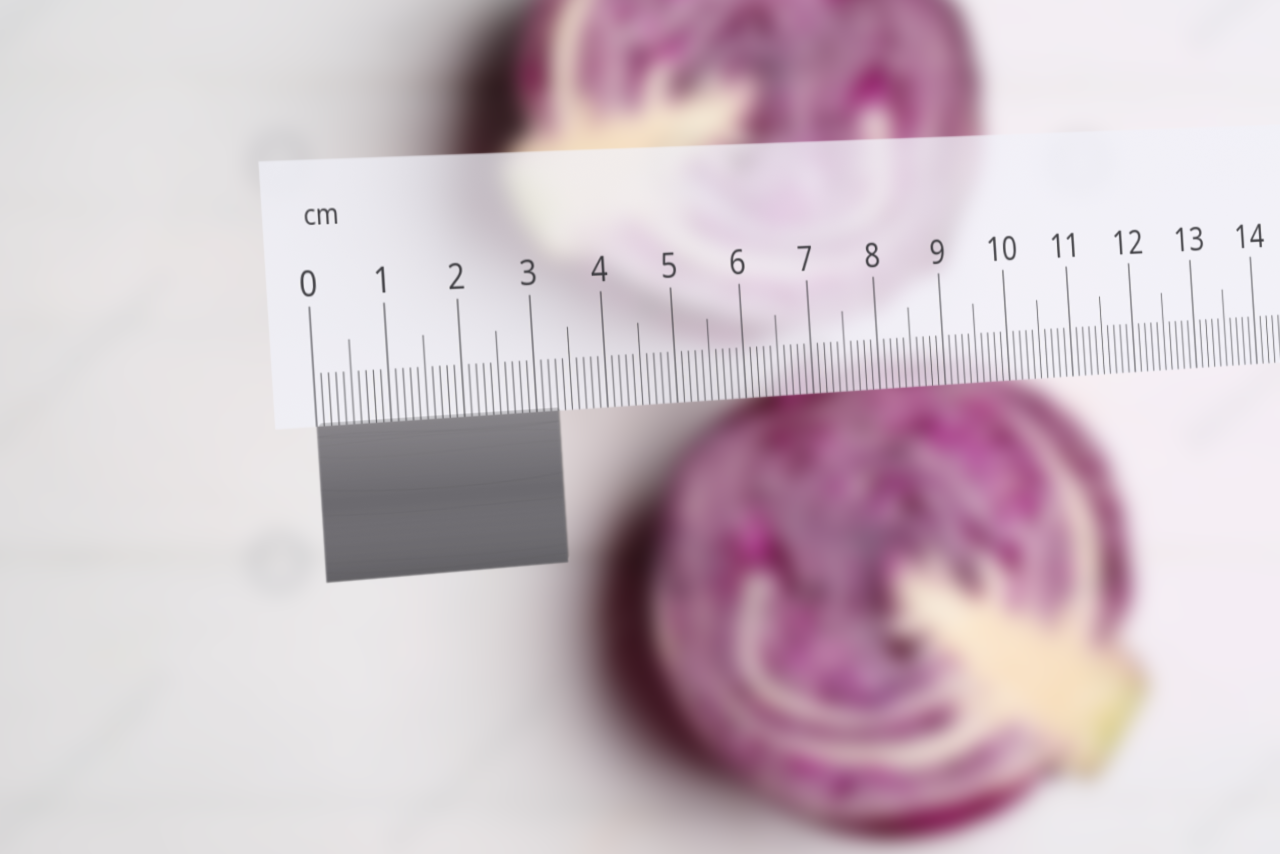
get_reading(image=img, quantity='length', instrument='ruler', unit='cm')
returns 3.3 cm
